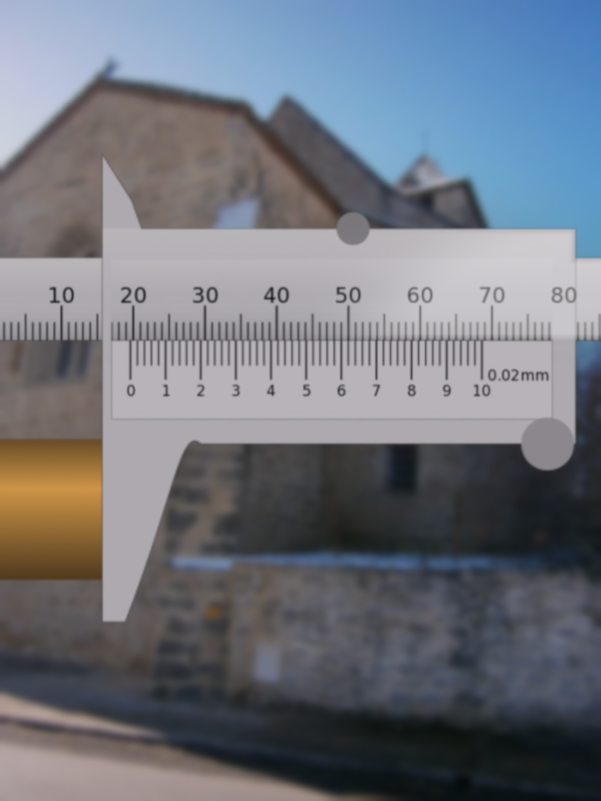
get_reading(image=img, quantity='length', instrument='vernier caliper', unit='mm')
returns 19.6 mm
